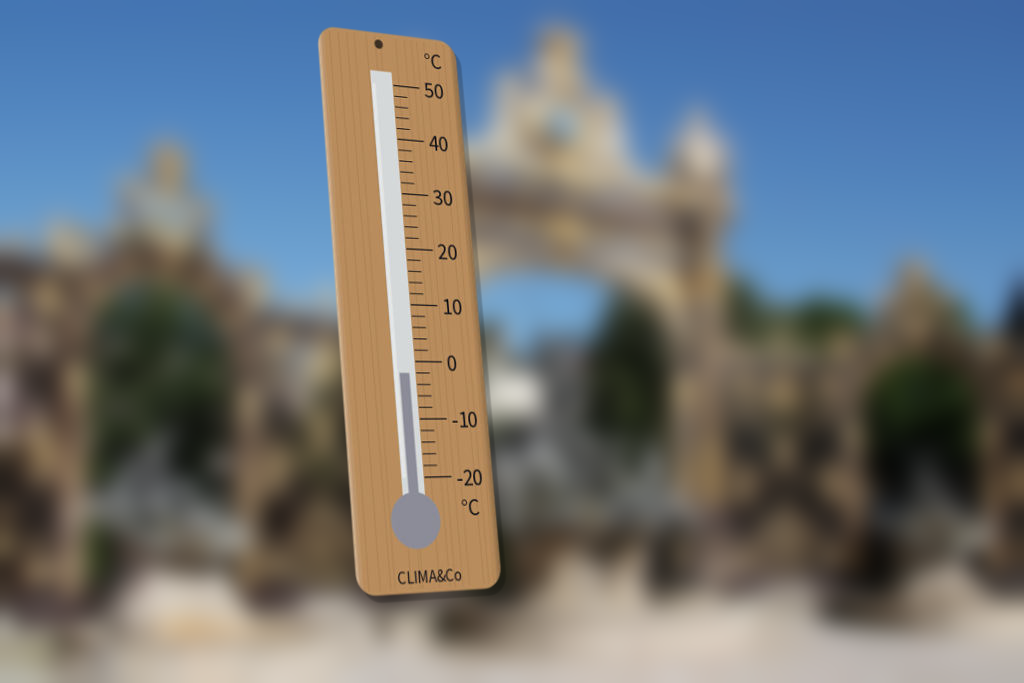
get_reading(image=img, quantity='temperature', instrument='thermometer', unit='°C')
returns -2 °C
